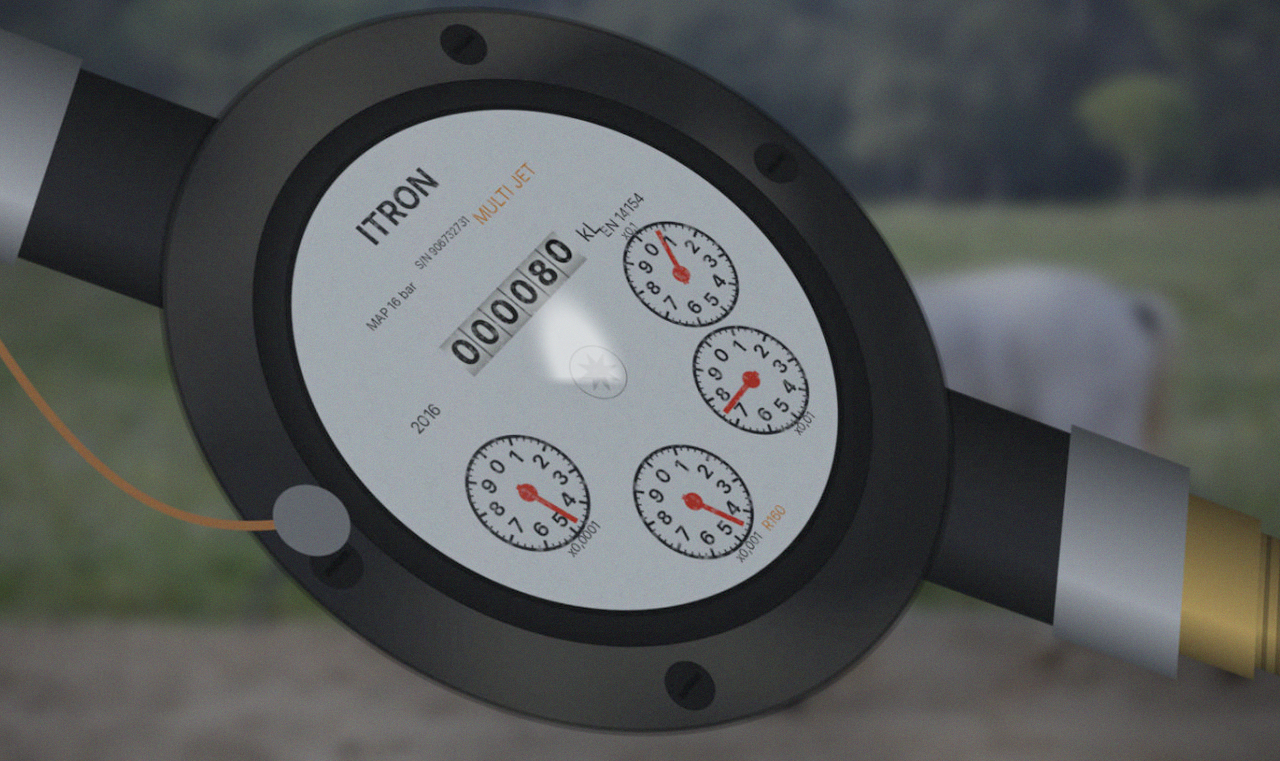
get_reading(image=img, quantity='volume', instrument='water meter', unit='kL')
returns 80.0744 kL
